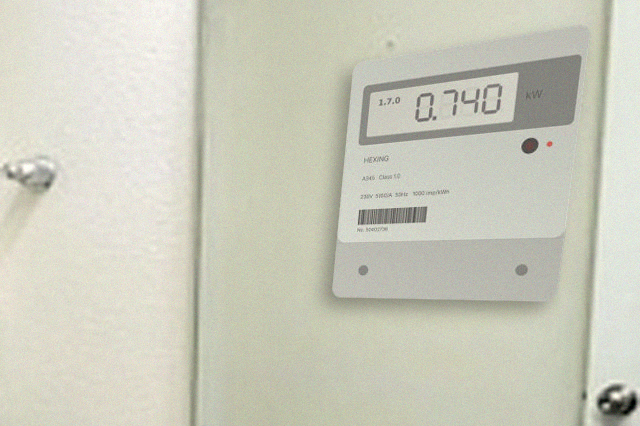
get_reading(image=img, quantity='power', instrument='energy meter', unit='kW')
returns 0.740 kW
